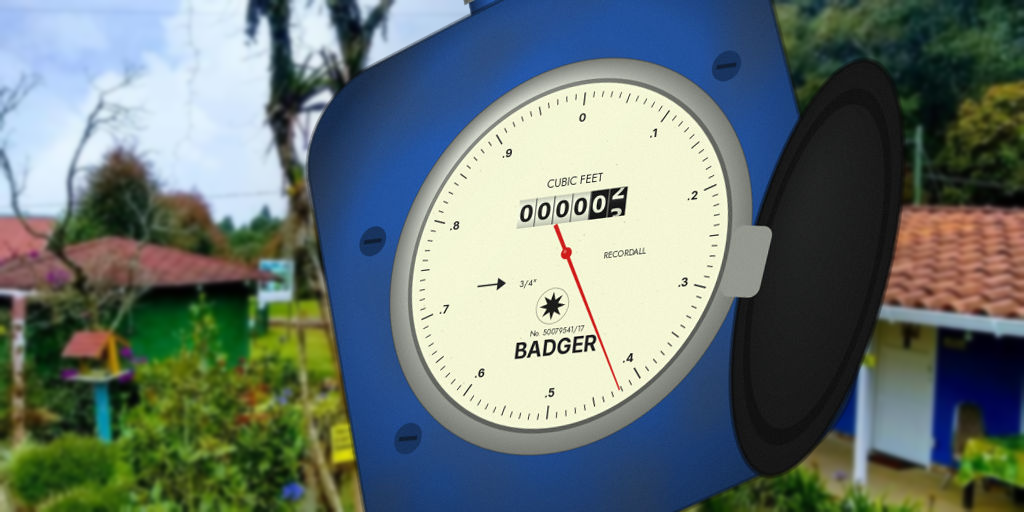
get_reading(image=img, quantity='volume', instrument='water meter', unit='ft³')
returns 2.42 ft³
